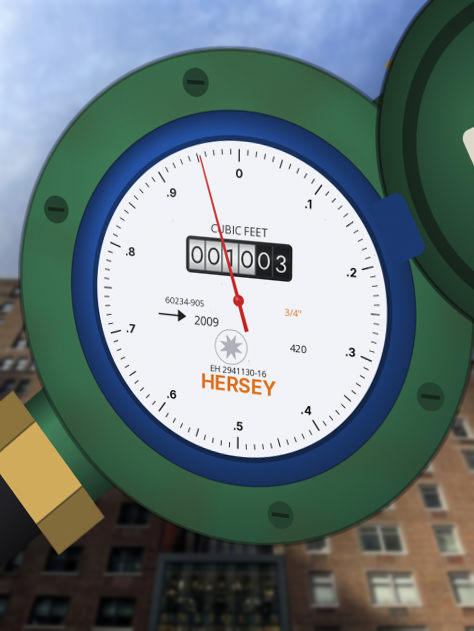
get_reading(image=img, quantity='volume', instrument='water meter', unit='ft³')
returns 1002.95 ft³
